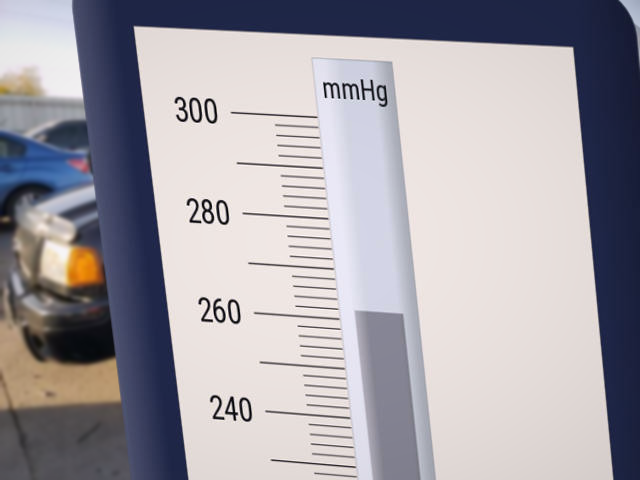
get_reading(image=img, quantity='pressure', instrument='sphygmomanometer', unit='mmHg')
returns 262 mmHg
